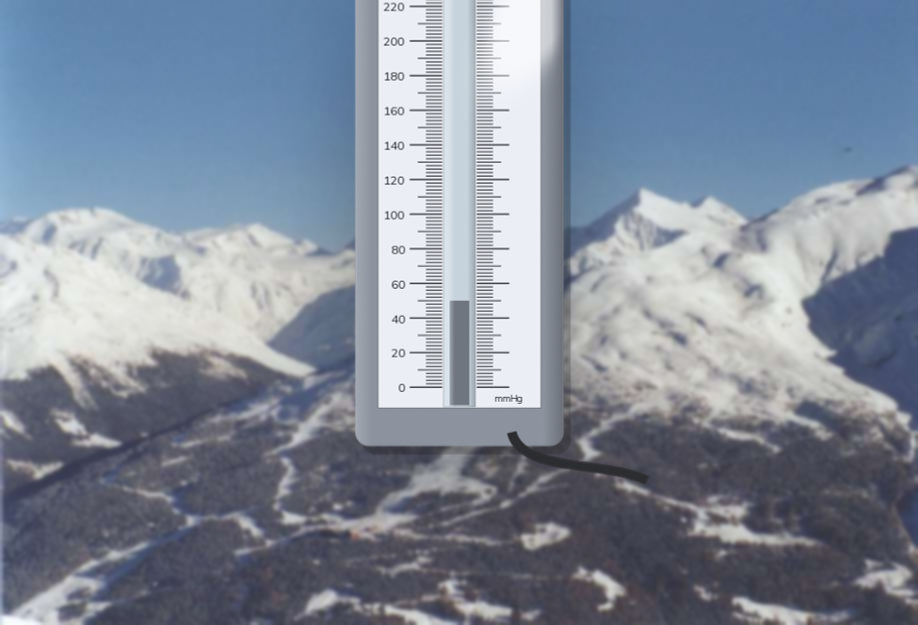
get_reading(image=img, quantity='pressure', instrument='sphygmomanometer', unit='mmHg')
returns 50 mmHg
